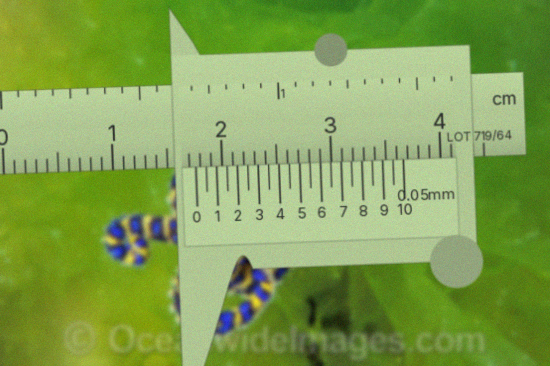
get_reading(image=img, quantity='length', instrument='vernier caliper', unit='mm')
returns 17.6 mm
